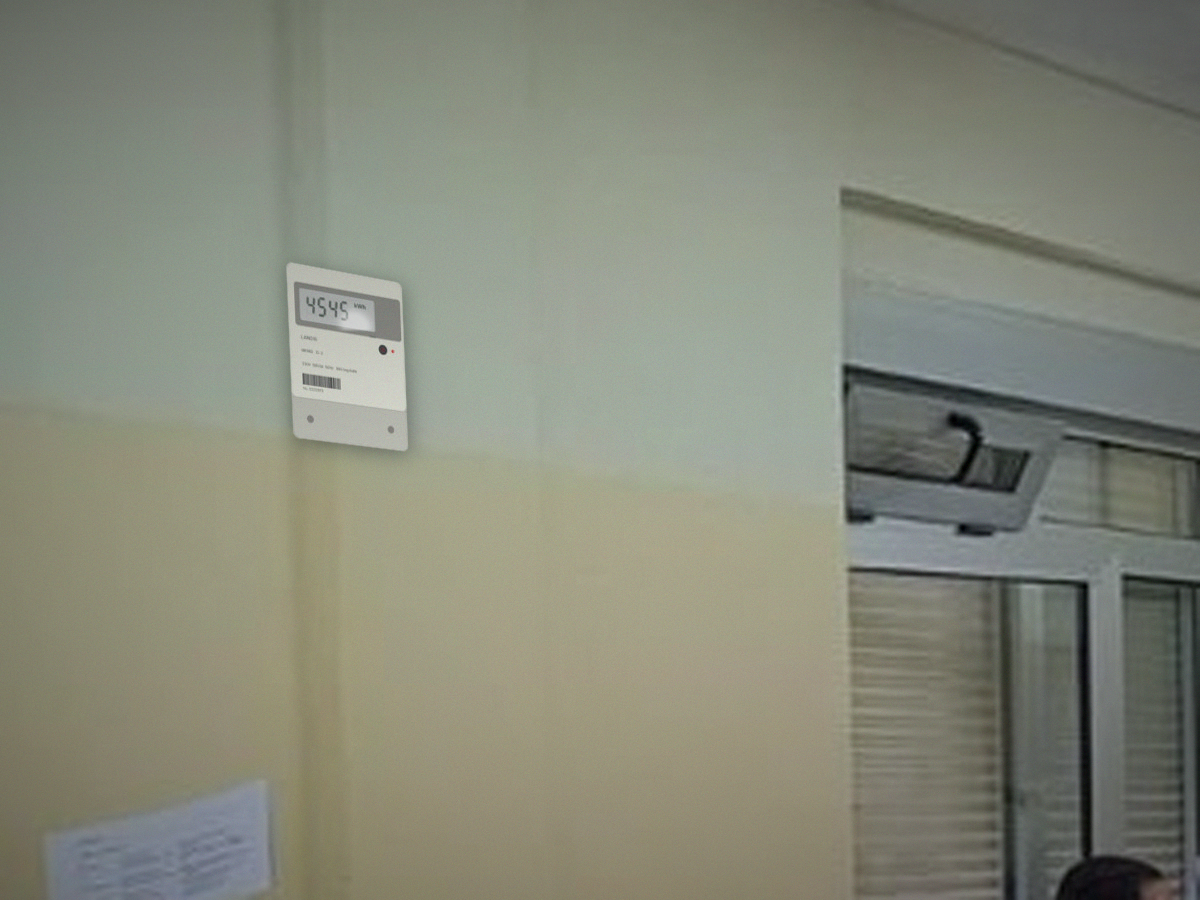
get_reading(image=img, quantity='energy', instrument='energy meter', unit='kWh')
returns 4545 kWh
